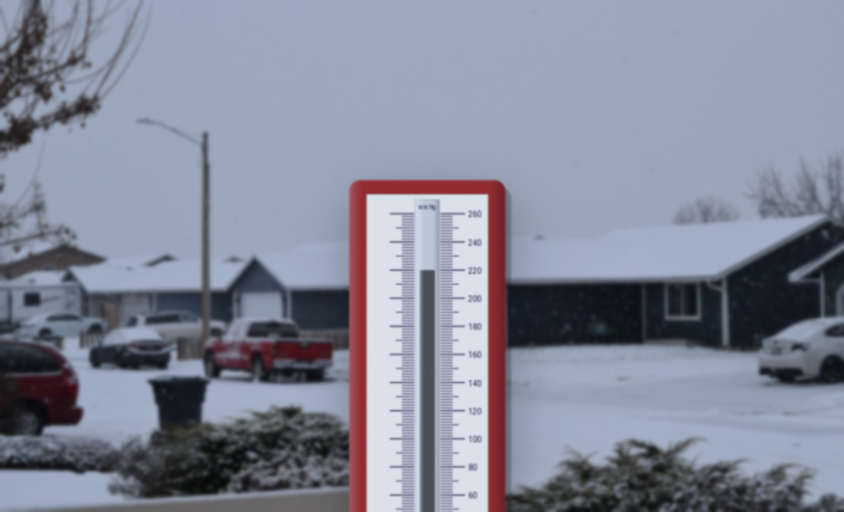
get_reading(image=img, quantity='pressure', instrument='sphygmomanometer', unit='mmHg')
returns 220 mmHg
